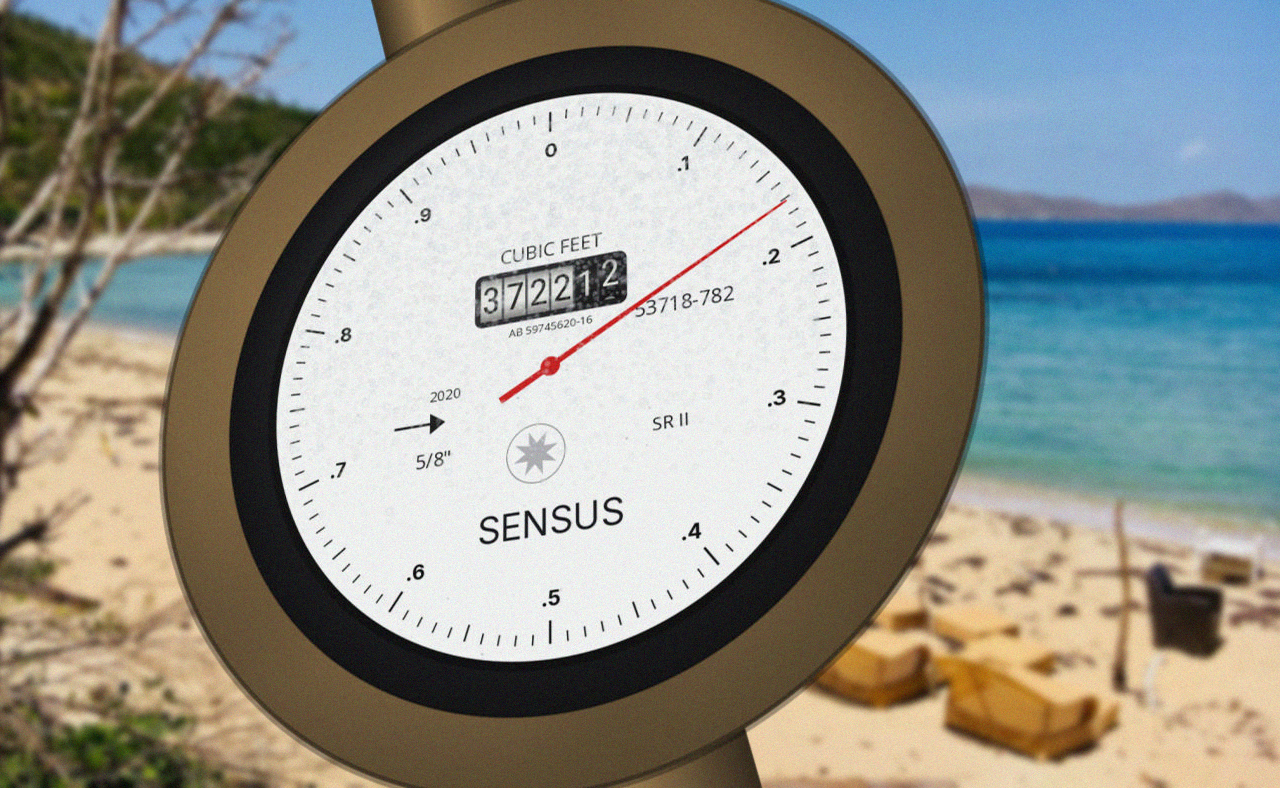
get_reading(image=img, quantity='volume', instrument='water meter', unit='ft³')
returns 372212.17 ft³
